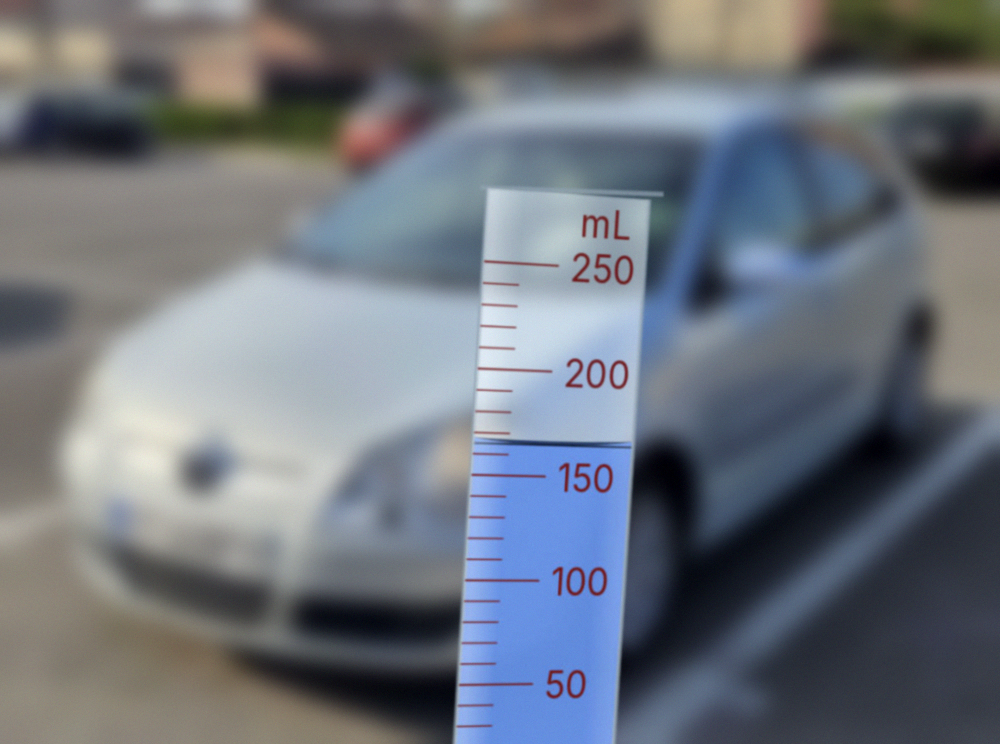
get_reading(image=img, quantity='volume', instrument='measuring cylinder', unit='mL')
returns 165 mL
